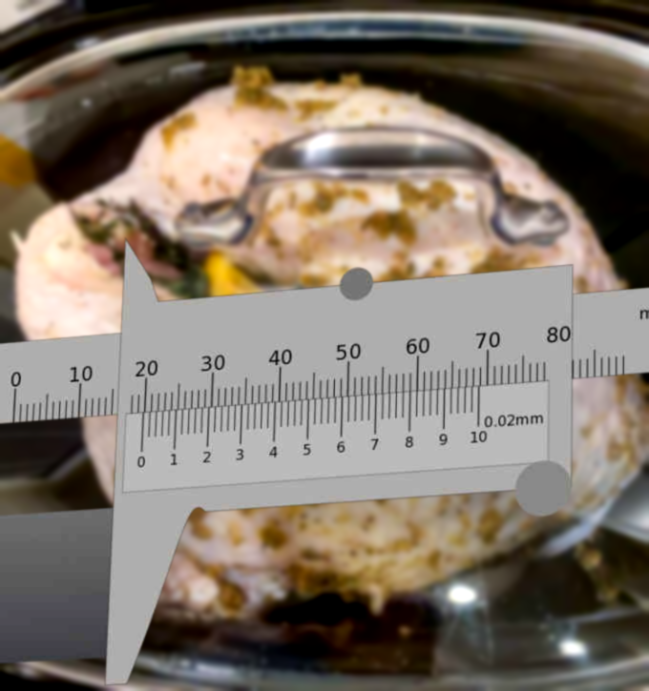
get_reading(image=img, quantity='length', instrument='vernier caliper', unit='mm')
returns 19.8 mm
